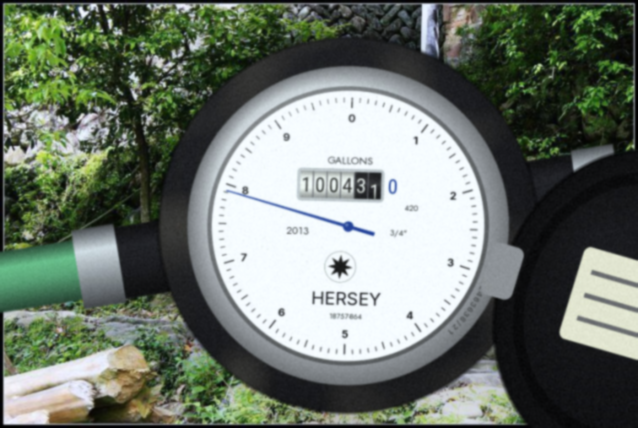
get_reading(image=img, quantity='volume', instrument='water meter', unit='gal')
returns 1004307.9 gal
